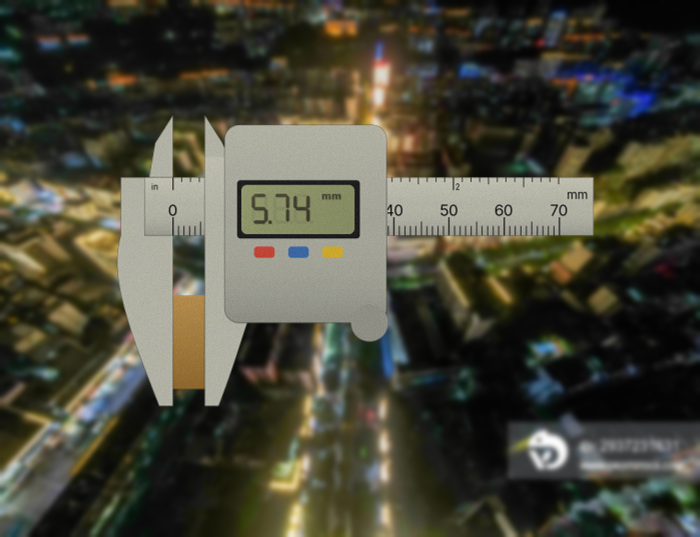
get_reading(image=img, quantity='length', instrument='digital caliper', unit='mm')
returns 5.74 mm
